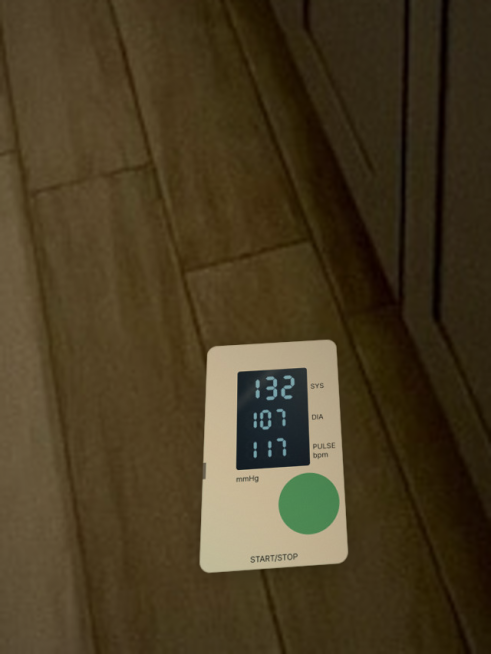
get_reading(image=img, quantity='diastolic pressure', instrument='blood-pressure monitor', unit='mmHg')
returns 107 mmHg
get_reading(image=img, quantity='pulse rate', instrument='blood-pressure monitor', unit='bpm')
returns 117 bpm
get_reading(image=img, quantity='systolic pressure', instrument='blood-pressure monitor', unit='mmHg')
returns 132 mmHg
